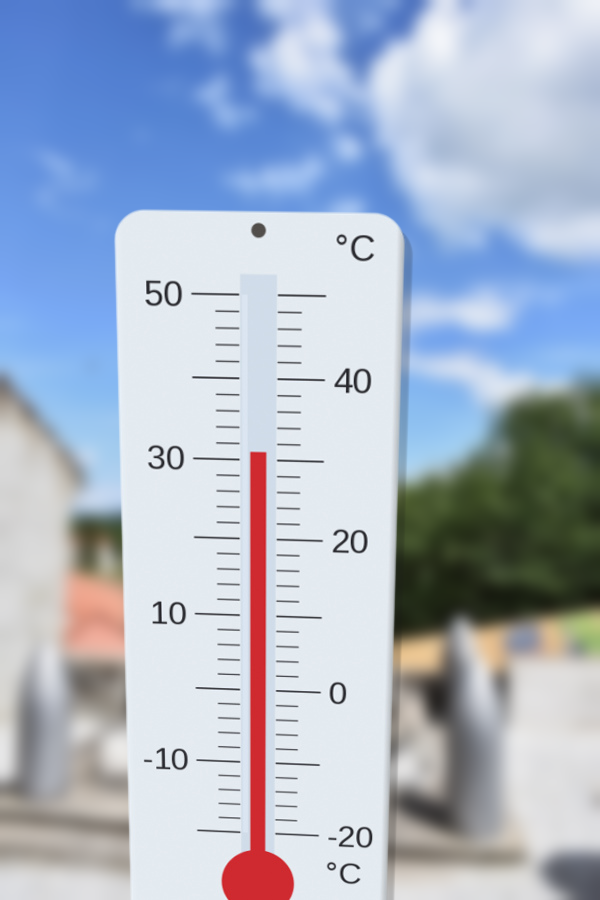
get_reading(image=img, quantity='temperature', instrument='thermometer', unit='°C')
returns 31 °C
